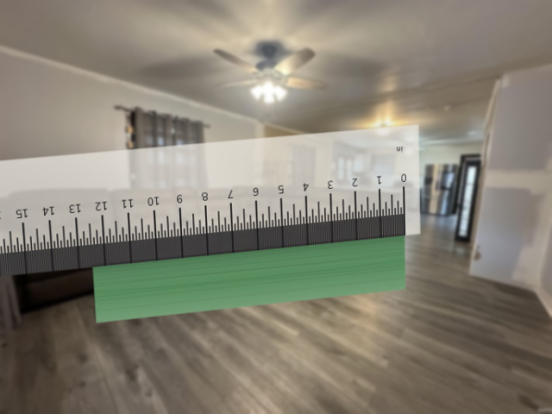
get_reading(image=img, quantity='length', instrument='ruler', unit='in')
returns 12.5 in
